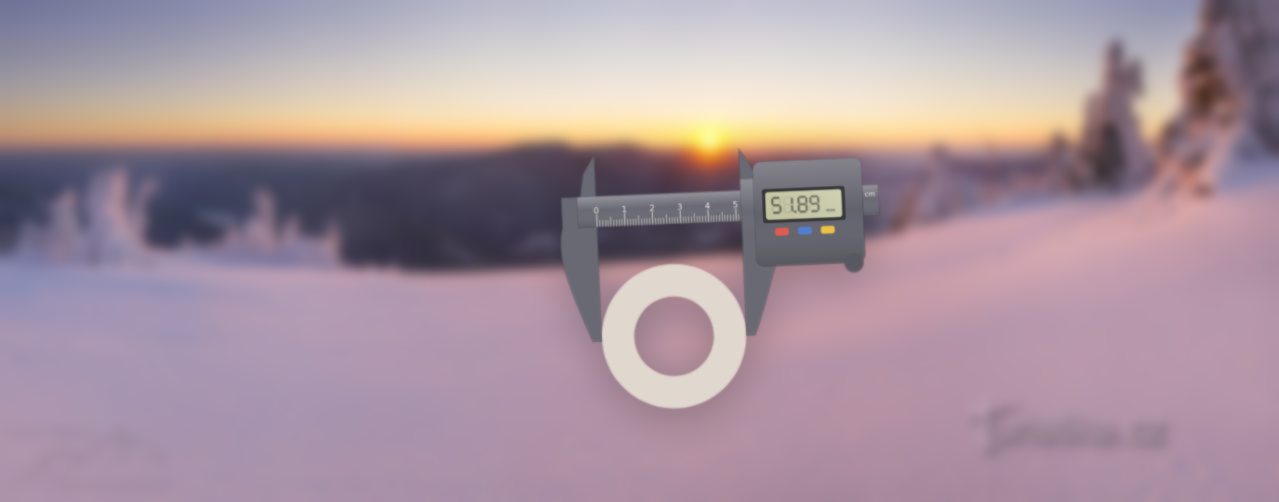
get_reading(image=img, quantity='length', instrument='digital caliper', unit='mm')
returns 51.89 mm
